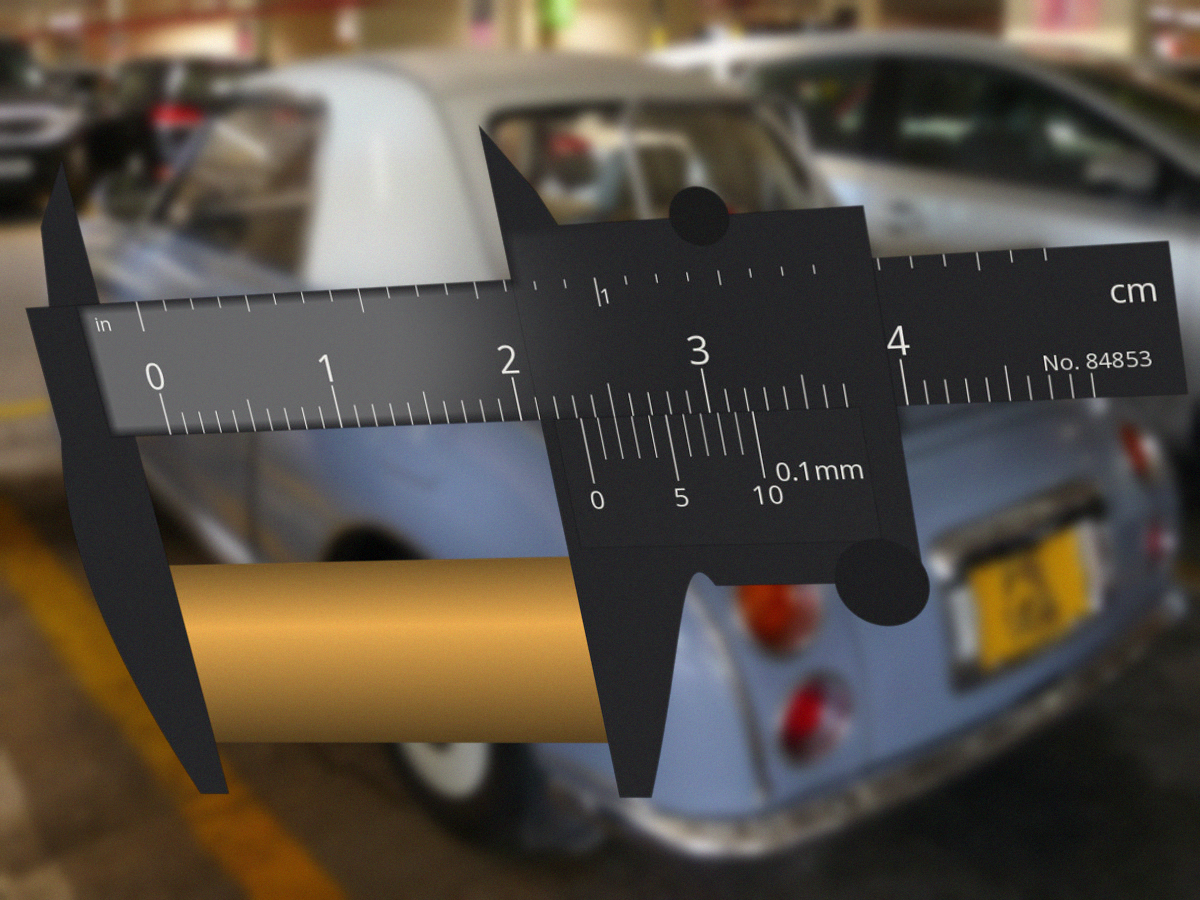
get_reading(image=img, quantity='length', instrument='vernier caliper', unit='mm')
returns 23.2 mm
